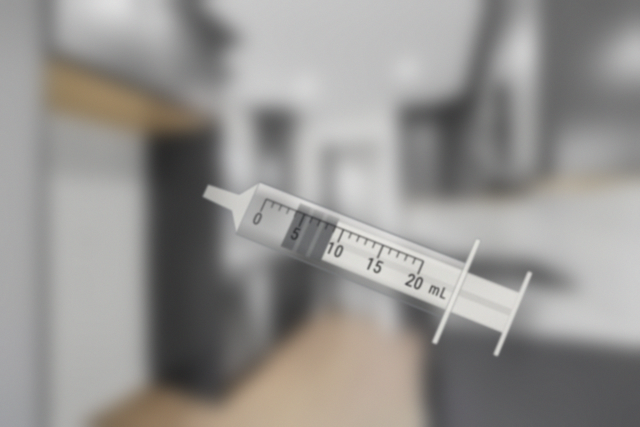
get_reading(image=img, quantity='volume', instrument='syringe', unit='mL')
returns 4 mL
